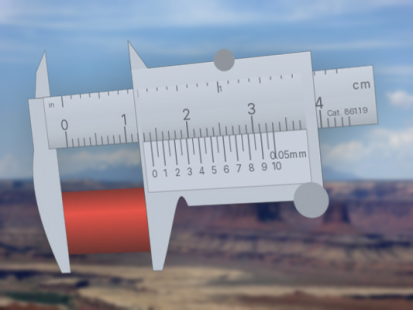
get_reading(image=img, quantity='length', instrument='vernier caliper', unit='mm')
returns 14.0 mm
